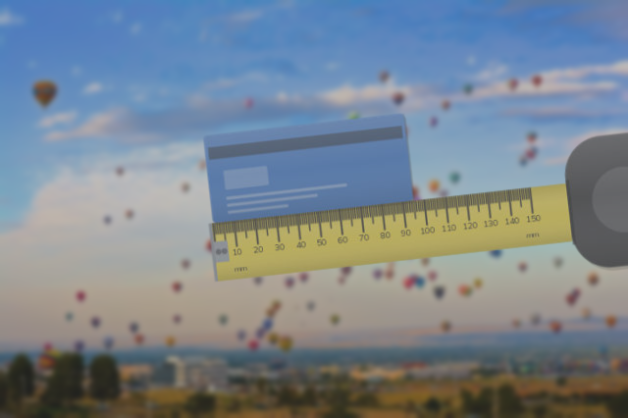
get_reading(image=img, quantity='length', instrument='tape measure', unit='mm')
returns 95 mm
